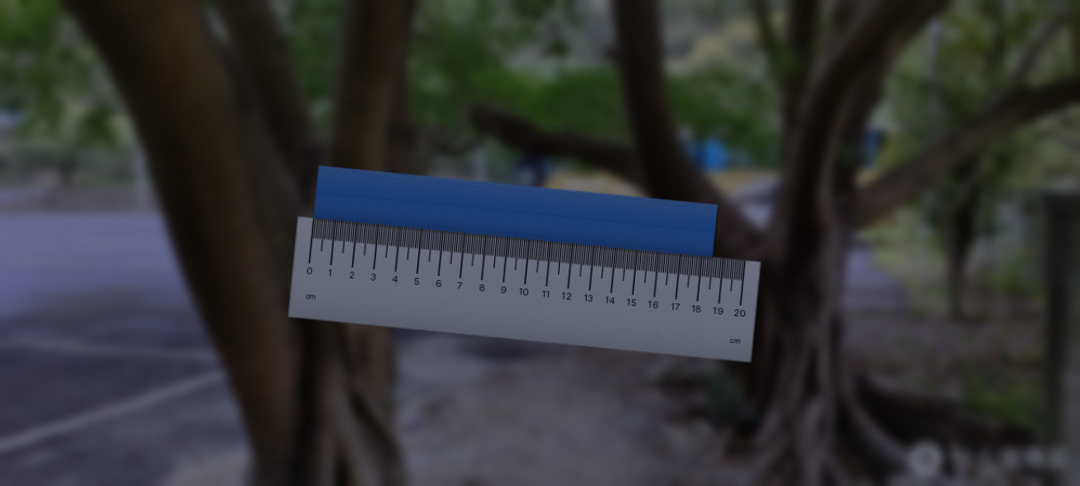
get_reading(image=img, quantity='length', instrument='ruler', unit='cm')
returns 18.5 cm
